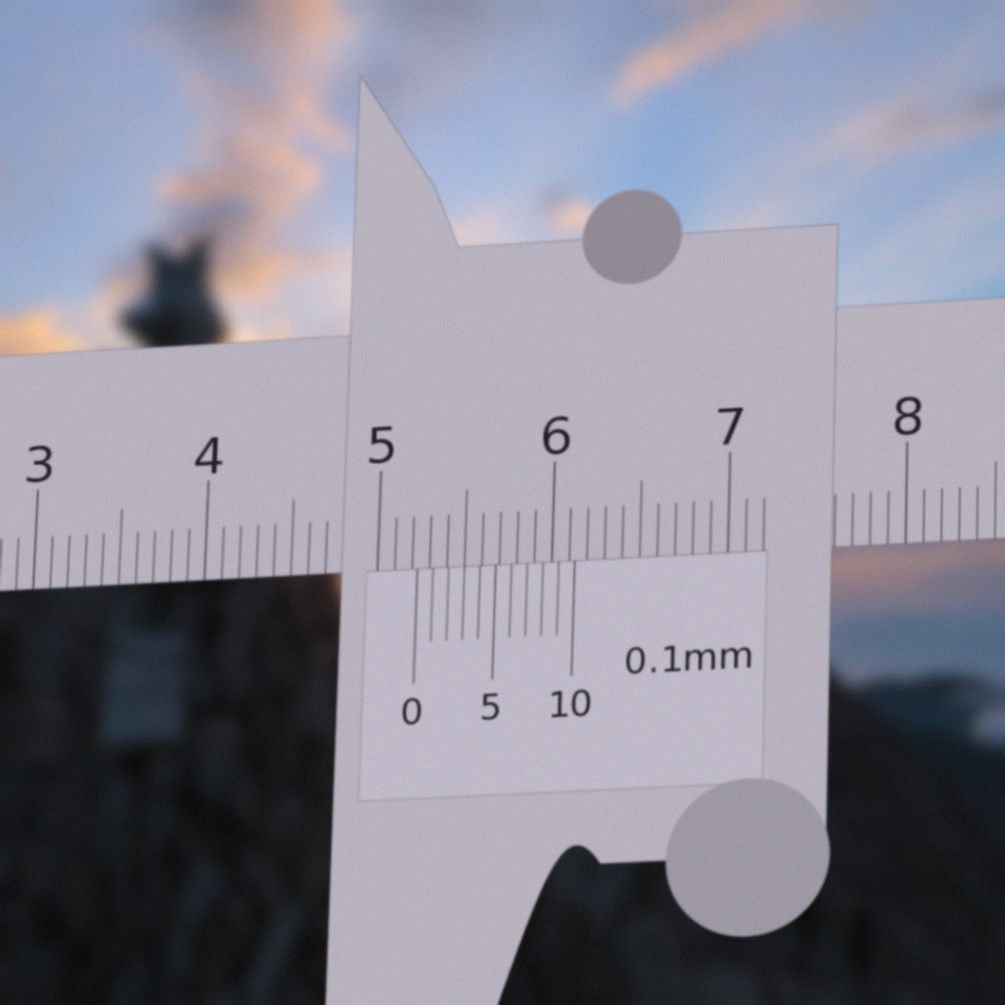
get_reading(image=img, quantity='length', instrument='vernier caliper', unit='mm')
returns 52.3 mm
